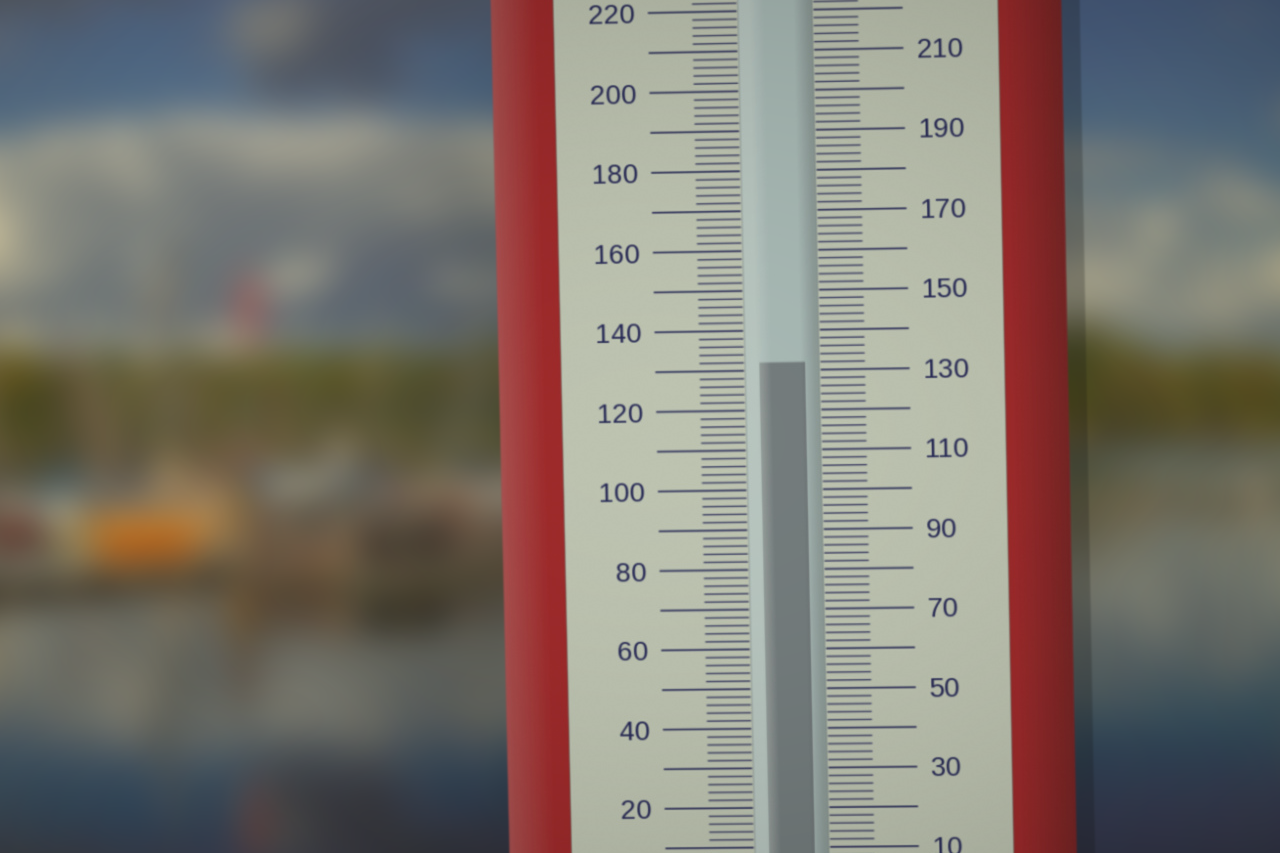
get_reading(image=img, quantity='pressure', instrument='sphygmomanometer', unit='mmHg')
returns 132 mmHg
